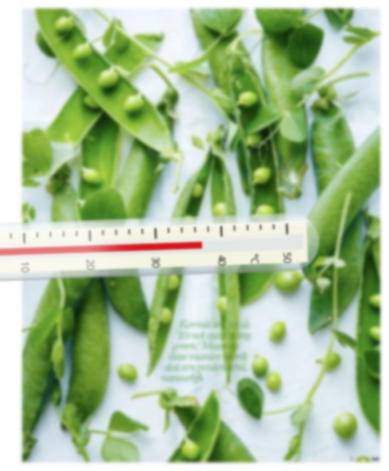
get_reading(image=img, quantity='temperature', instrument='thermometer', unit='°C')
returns 37 °C
